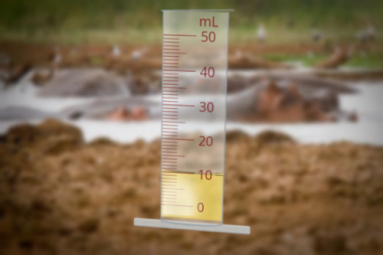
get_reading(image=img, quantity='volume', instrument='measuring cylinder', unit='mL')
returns 10 mL
